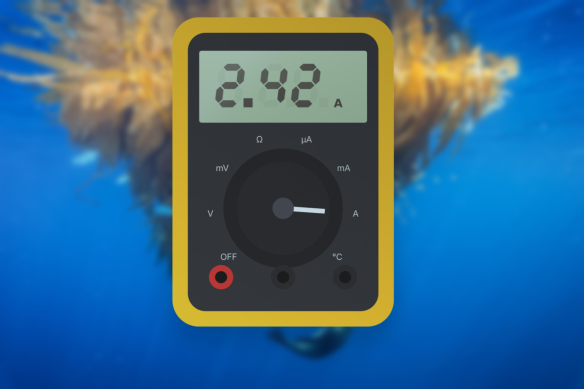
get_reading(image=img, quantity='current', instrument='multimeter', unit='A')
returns 2.42 A
